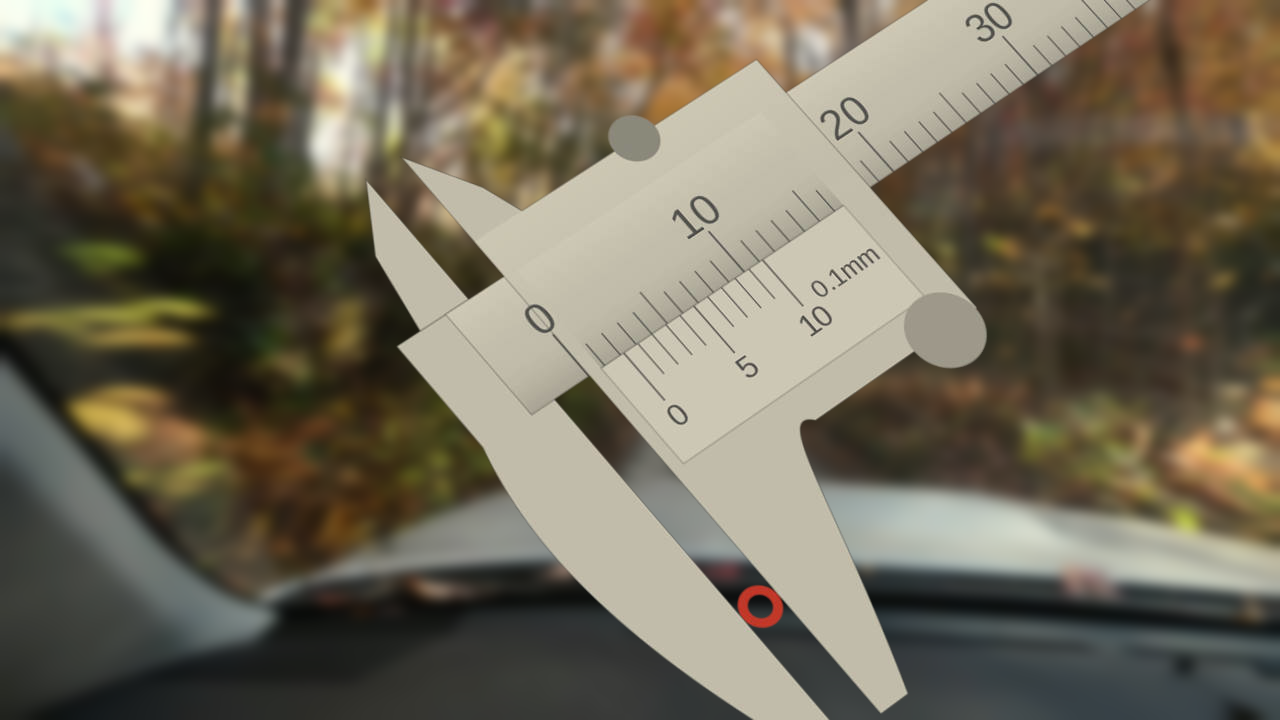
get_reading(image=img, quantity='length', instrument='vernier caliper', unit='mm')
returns 2.2 mm
